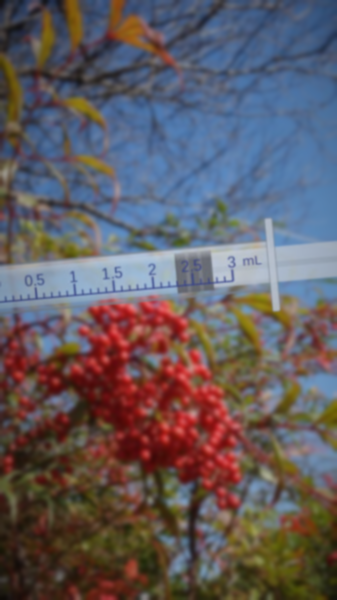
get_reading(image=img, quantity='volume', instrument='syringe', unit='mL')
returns 2.3 mL
